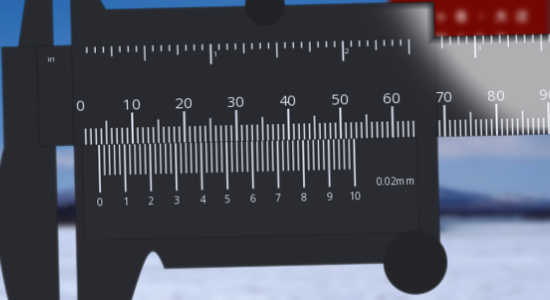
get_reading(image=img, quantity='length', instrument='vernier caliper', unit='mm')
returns 3.5 mm
